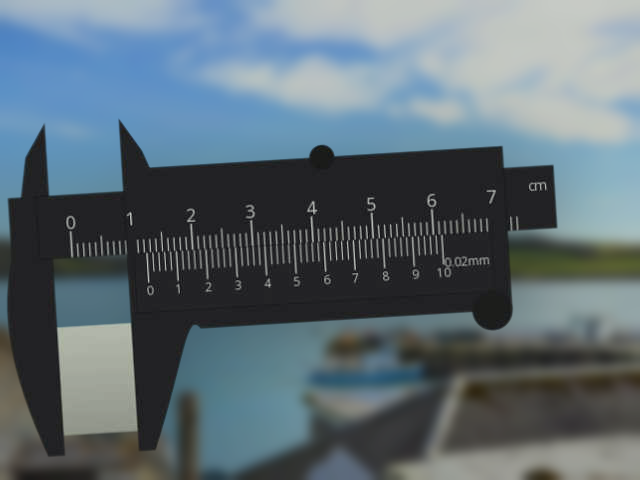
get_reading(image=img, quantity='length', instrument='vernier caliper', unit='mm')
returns 12.4 mm
